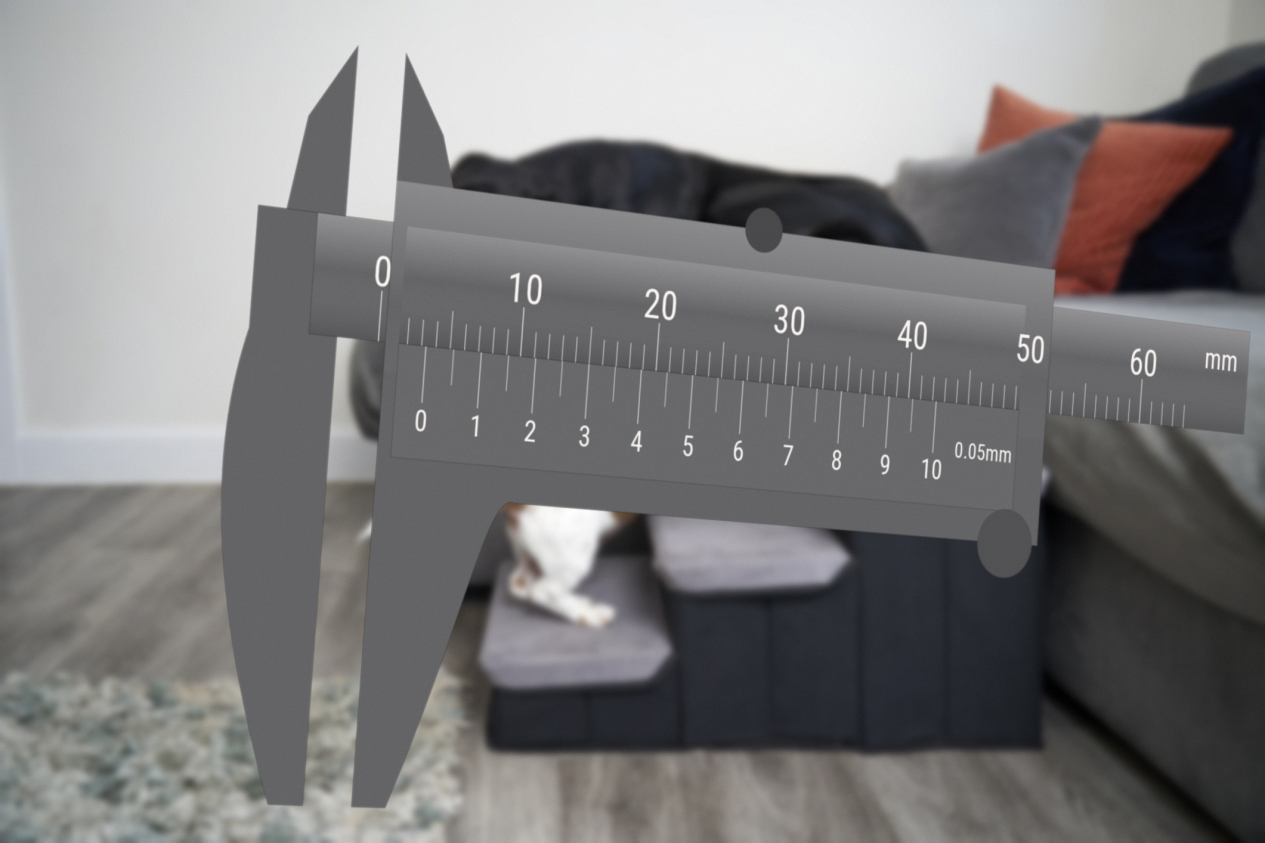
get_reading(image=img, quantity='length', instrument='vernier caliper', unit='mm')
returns 3.3 mm
